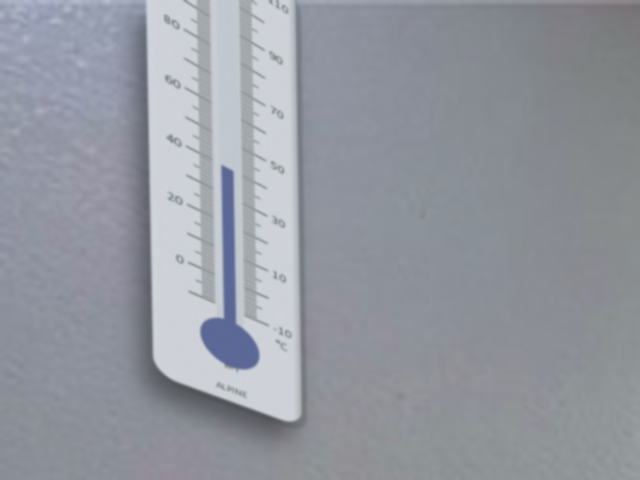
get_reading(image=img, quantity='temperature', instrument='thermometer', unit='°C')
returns 40 °C
